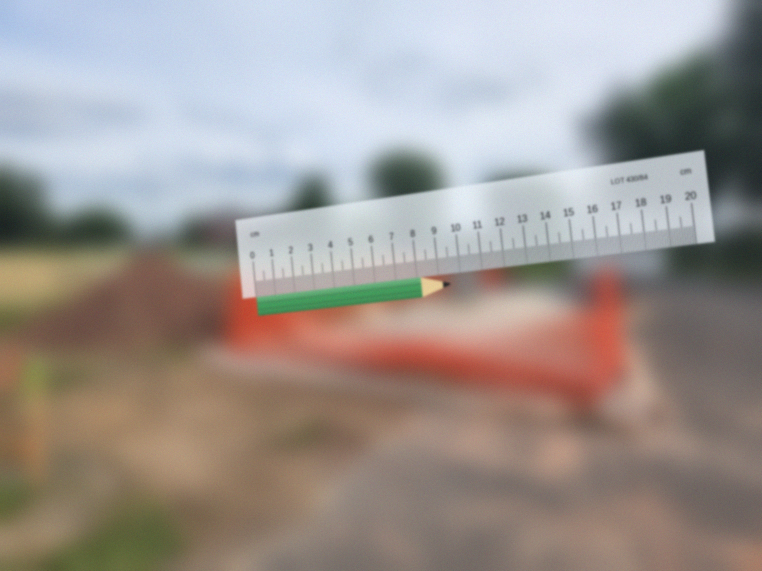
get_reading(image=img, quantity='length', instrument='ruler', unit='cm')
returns 9.5 cm
